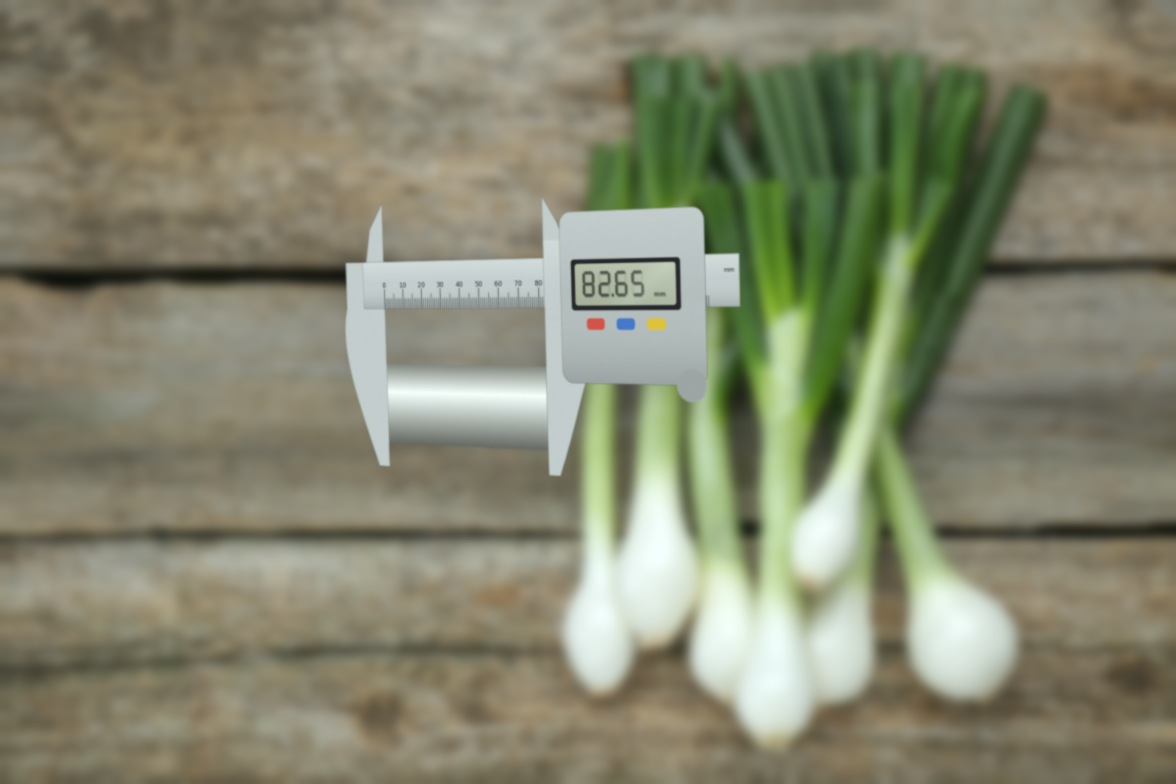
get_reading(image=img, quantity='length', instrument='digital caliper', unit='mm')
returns 82.65 mm
